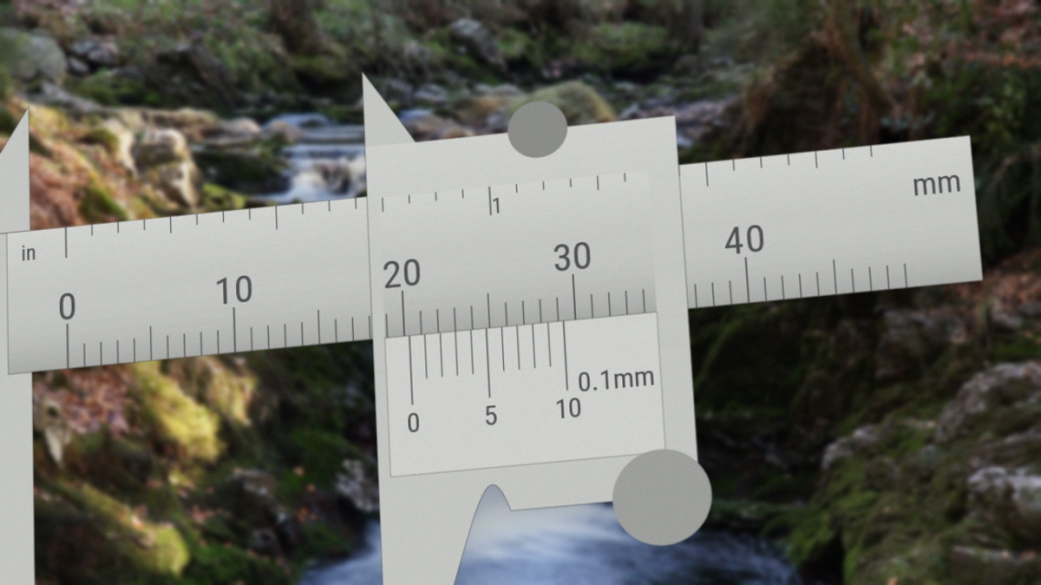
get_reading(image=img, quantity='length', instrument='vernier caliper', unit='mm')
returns 20.3 mm
